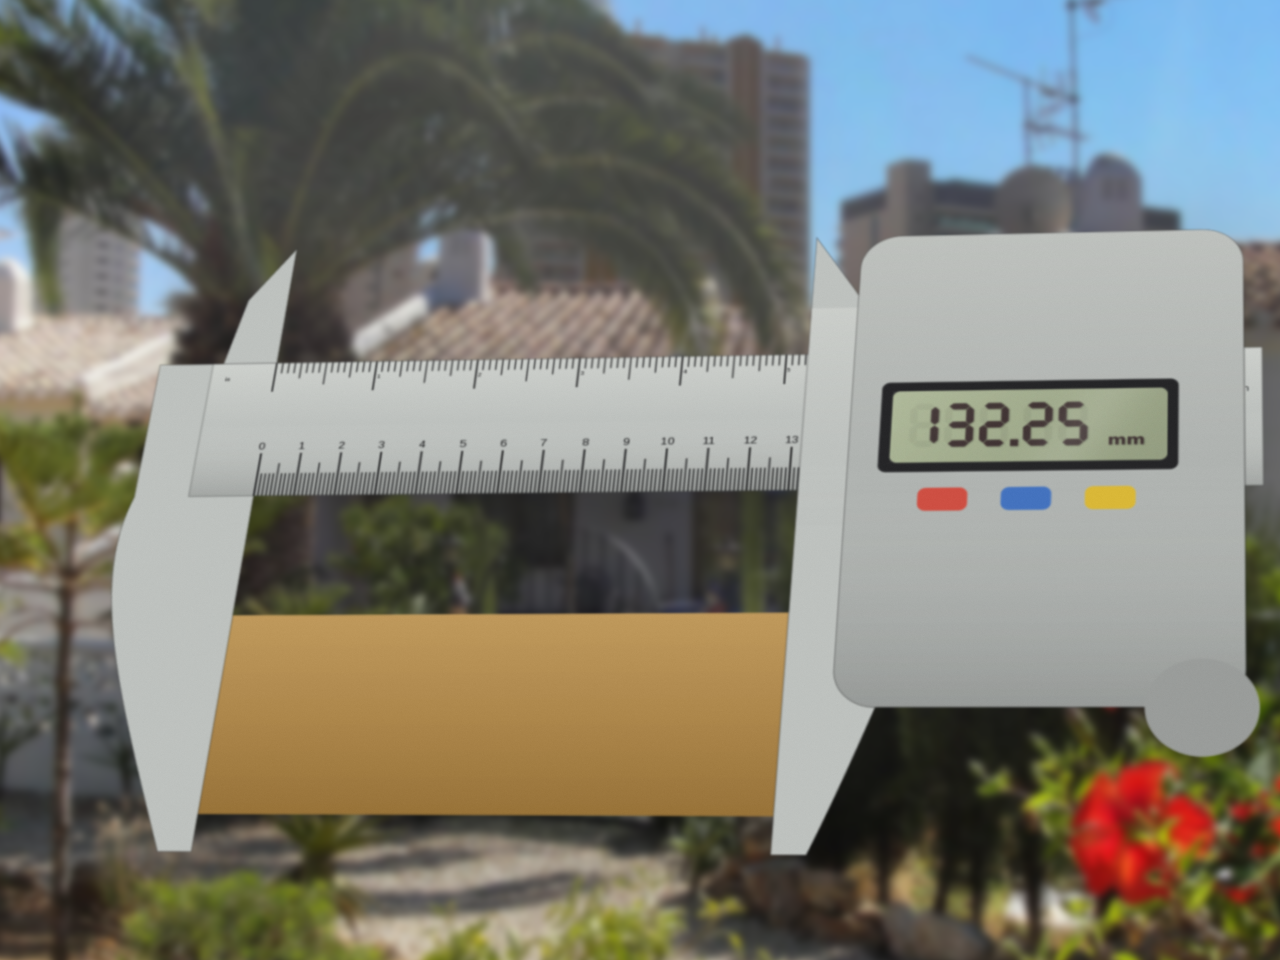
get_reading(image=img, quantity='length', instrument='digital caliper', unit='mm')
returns 132.25 mm
